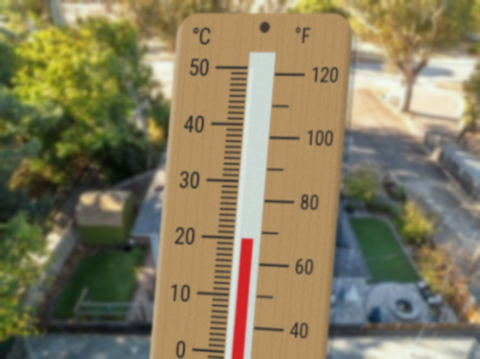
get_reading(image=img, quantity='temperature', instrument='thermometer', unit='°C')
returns 20 °C
